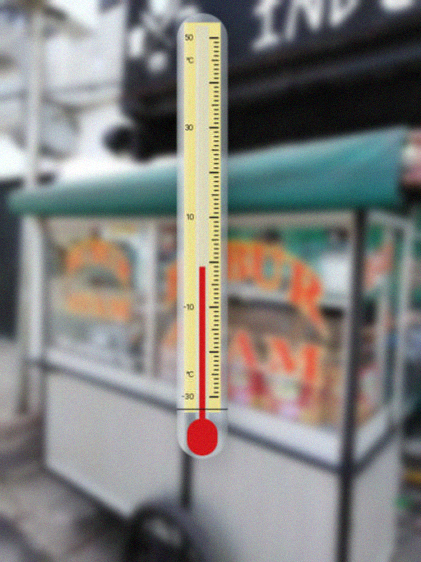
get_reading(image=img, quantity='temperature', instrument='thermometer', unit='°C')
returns -1 °C
